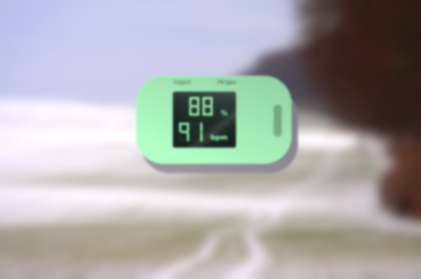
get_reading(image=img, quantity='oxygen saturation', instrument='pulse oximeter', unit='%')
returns 88 %
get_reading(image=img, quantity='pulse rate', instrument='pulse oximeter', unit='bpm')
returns 91 bpm
